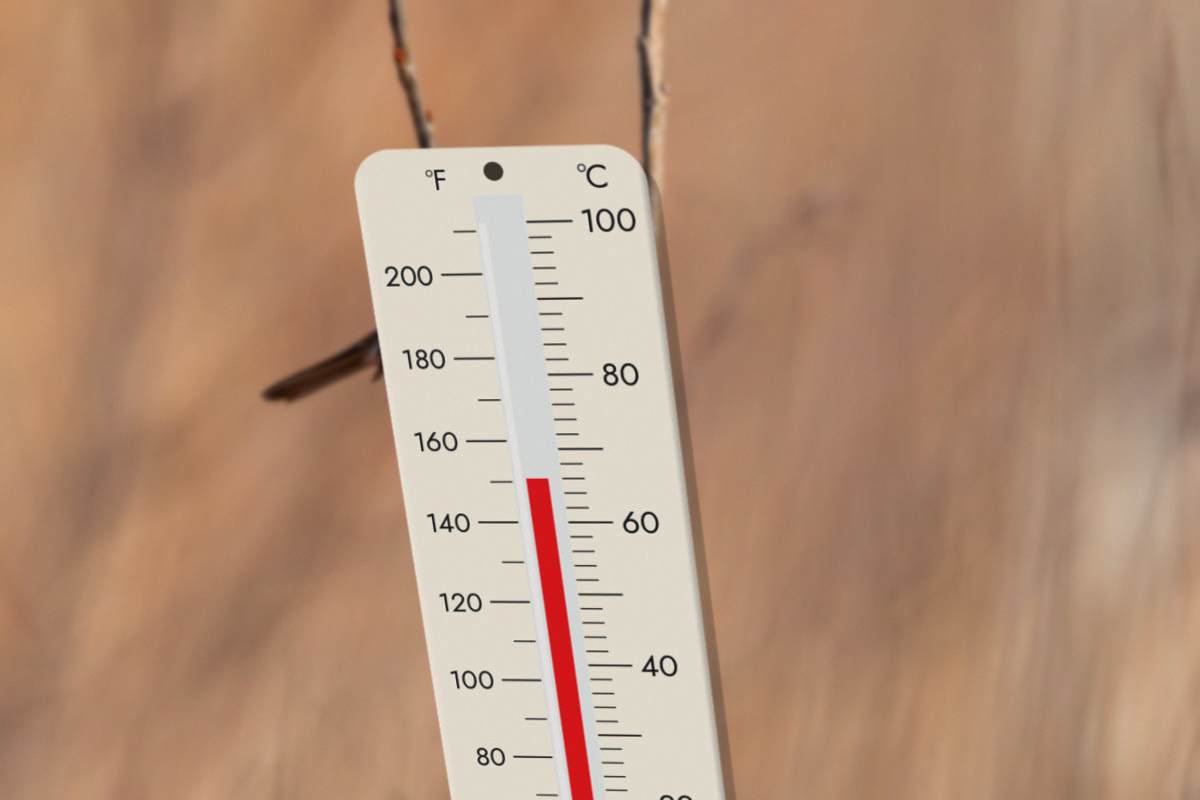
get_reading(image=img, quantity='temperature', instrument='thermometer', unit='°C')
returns 66 °C
